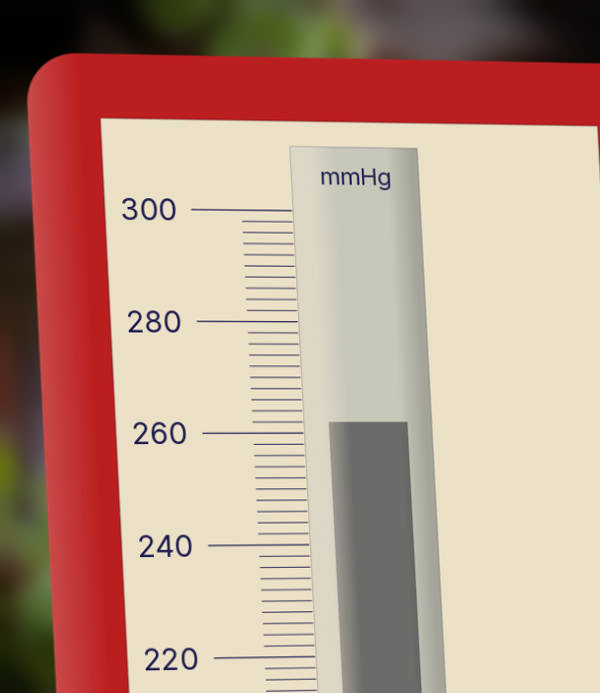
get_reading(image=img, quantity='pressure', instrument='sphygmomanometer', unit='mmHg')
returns 262 mmHg
